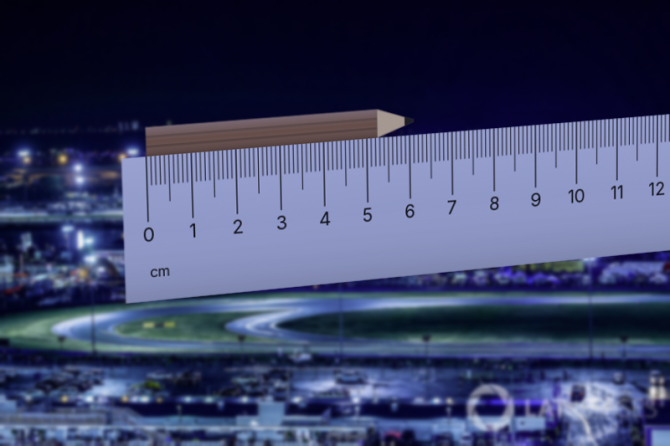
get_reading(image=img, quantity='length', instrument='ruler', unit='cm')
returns 6.1 cm
